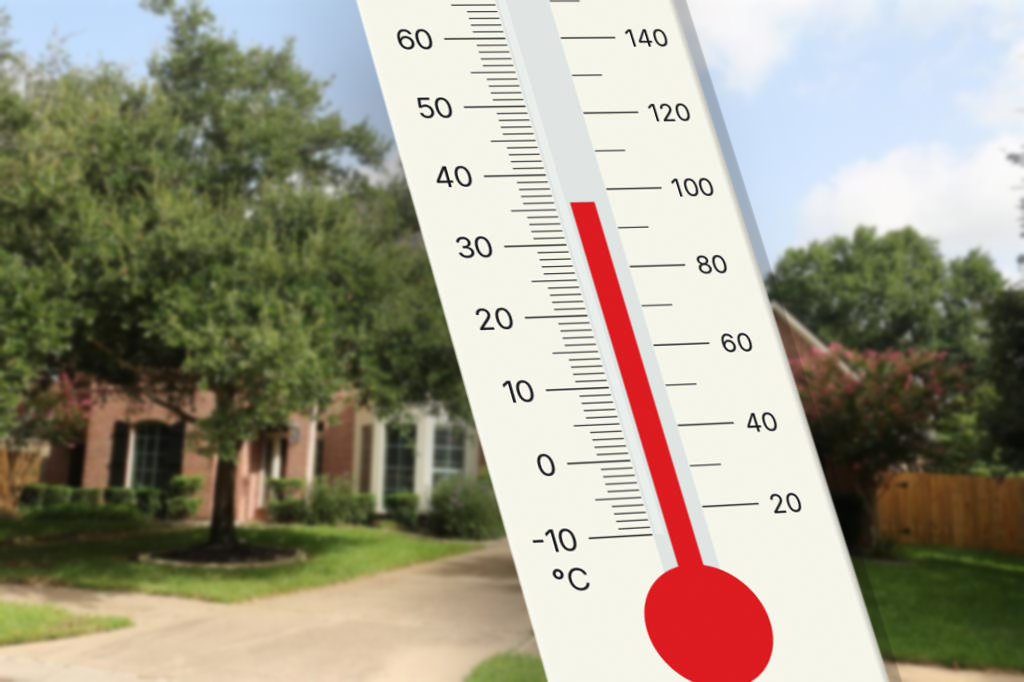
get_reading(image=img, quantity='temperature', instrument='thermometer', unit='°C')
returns 36 °C
